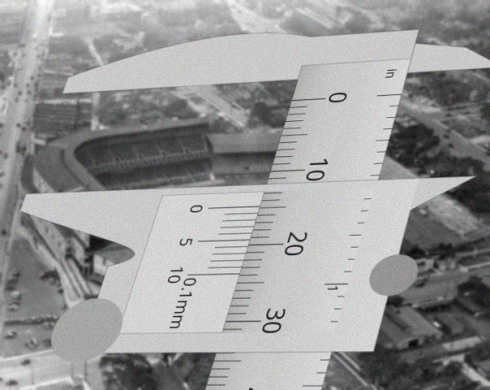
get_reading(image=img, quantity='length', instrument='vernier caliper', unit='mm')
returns 14.8 mm
